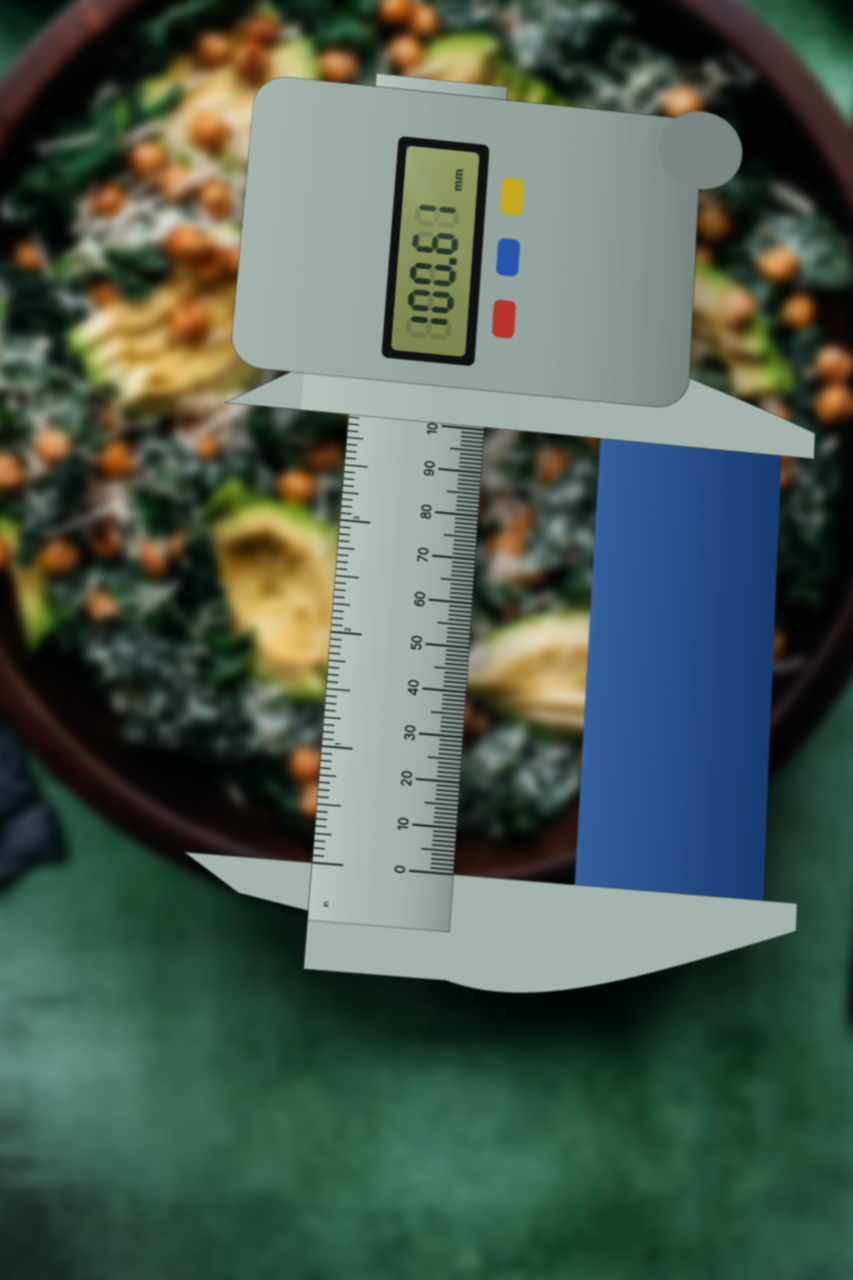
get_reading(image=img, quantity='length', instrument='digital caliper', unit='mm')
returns 100.61 mm
